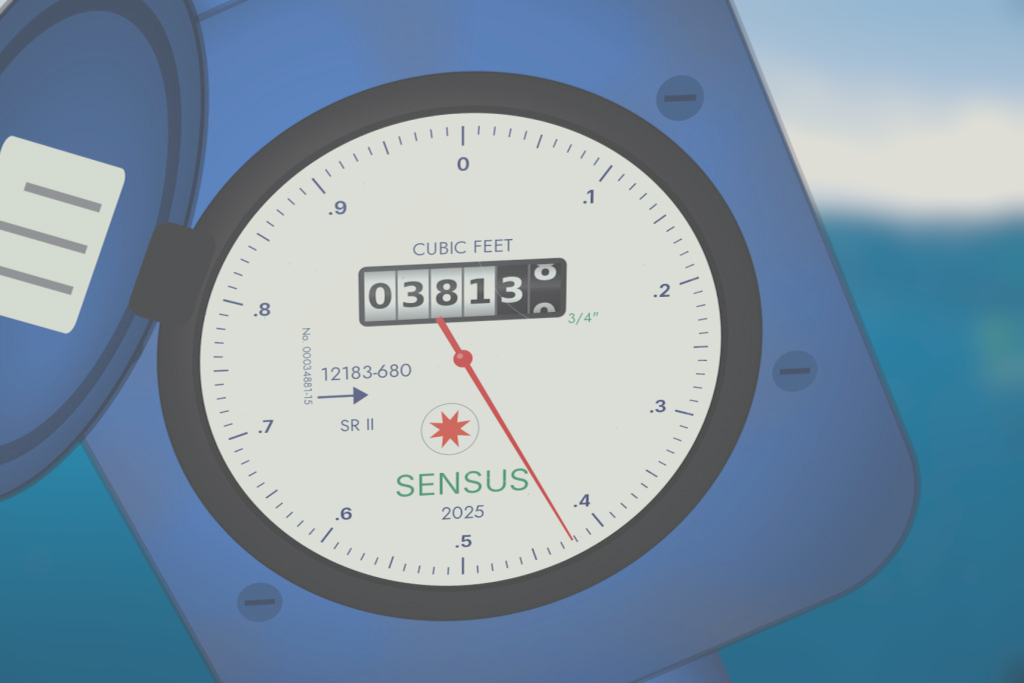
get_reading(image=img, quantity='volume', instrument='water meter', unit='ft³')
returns 38138.42 ft³
